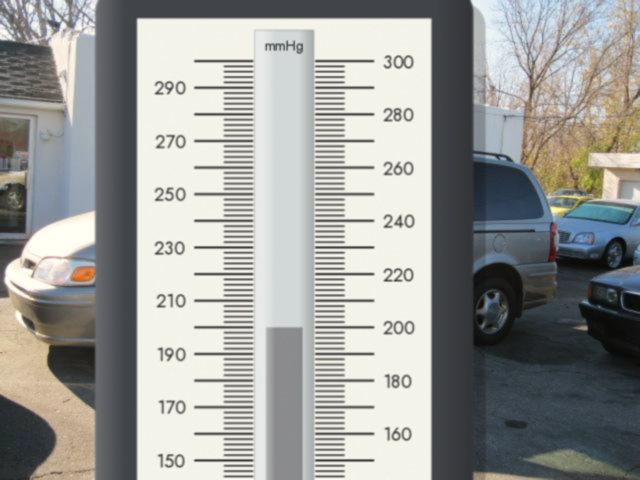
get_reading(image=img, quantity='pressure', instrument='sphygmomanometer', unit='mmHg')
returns 200 mmHg
